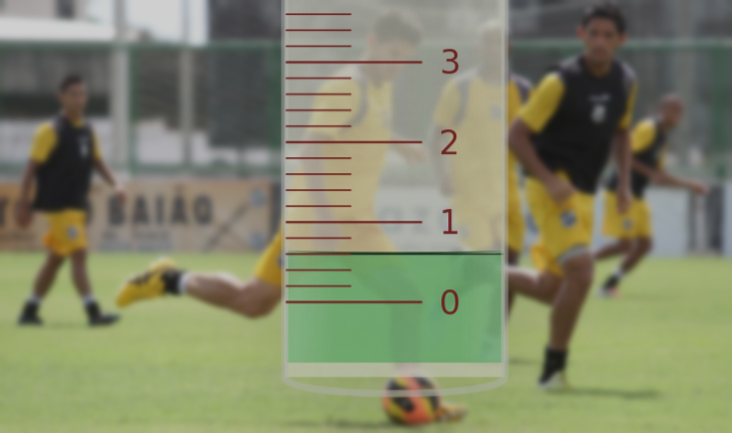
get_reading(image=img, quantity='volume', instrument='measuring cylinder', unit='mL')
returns 0.6 mL
